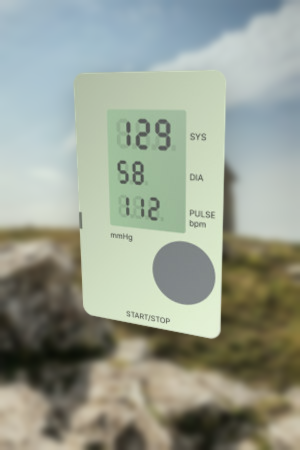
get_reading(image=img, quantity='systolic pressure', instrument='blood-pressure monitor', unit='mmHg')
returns 129 mmHg
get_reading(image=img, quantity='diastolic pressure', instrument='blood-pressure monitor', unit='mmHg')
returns 58 mmHg
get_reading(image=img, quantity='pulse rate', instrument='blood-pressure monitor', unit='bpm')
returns 112 bpm
